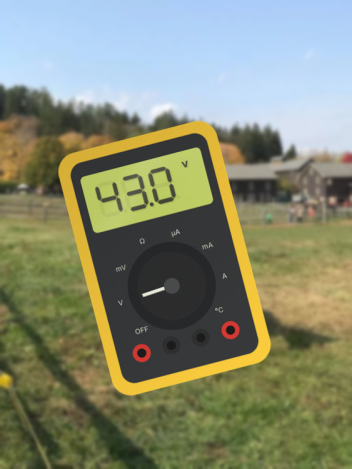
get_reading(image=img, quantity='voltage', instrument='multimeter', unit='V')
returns 43.0 V
